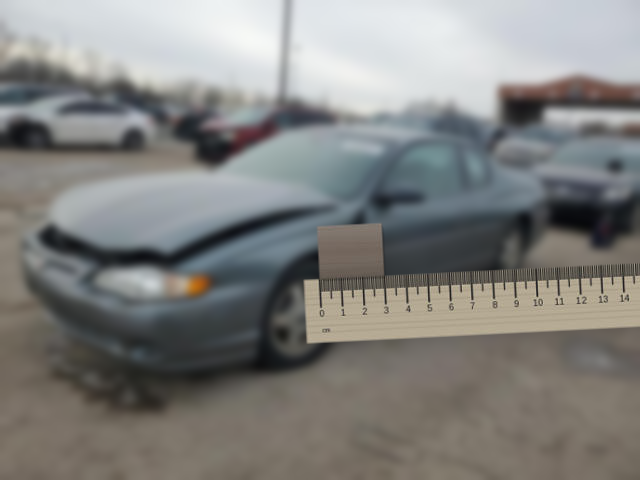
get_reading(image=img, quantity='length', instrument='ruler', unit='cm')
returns 3 cm
